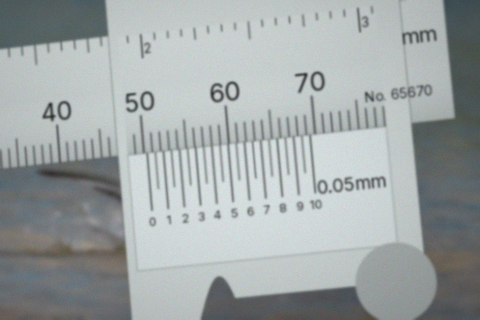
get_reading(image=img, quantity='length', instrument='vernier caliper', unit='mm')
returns 50.4 mm
